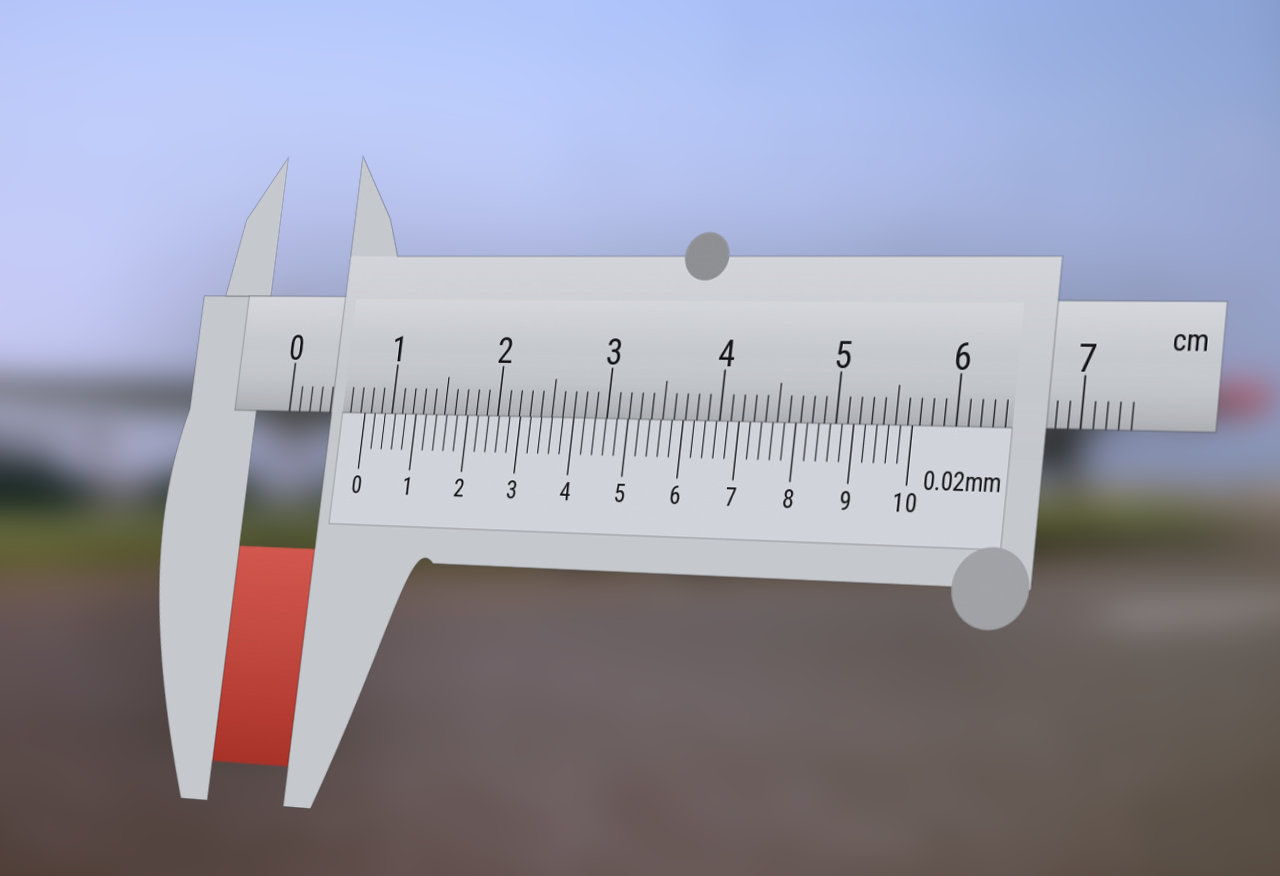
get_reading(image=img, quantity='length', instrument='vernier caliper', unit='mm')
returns 7.4 mm
